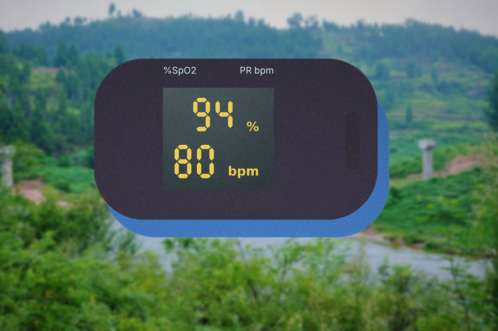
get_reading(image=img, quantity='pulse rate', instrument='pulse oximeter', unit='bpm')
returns 80 bpm
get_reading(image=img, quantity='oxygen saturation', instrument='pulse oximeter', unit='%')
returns 94 %
